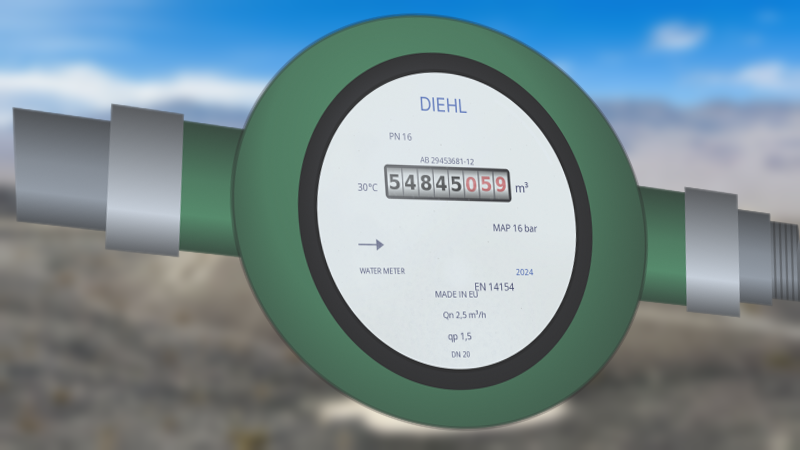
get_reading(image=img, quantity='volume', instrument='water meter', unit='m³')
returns 54845.059 m³
